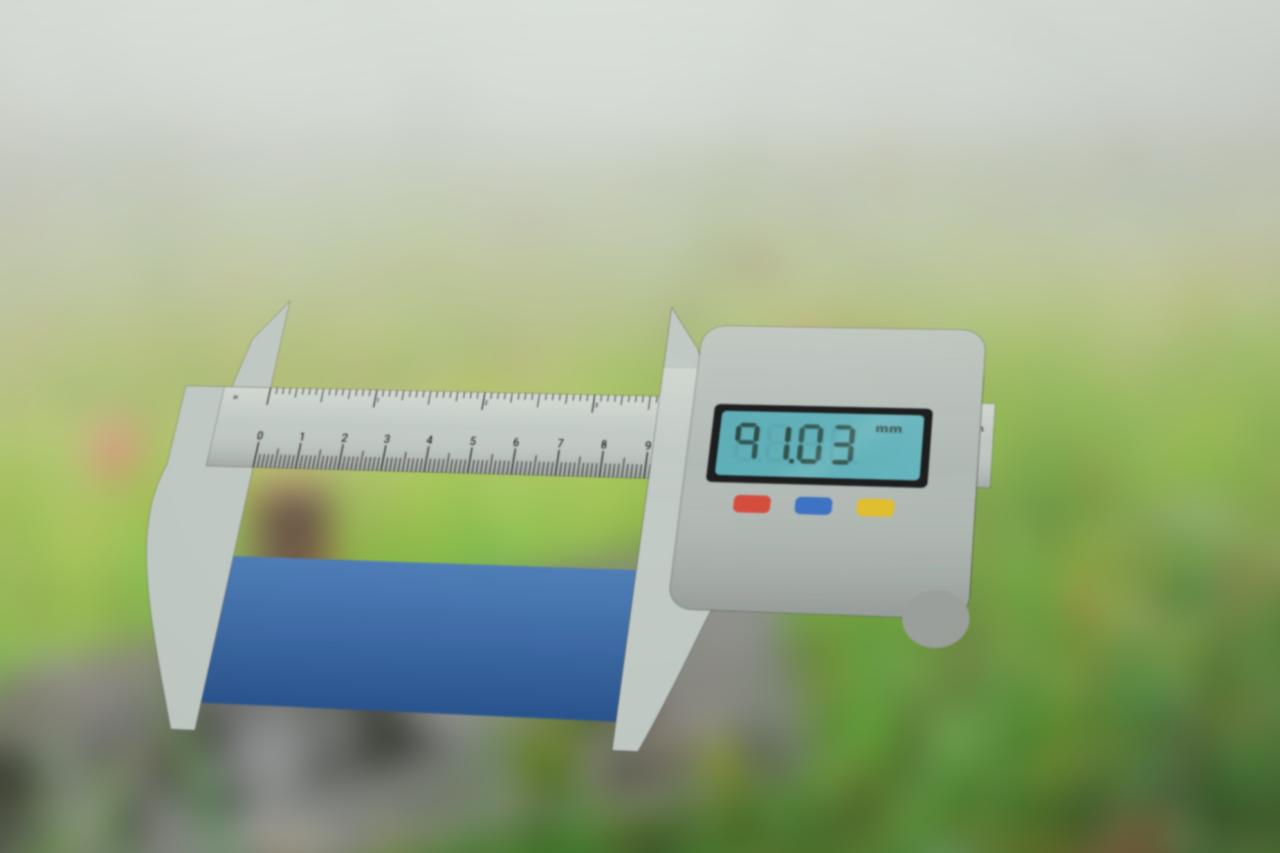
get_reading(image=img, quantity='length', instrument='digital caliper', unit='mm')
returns 91.03 mm
